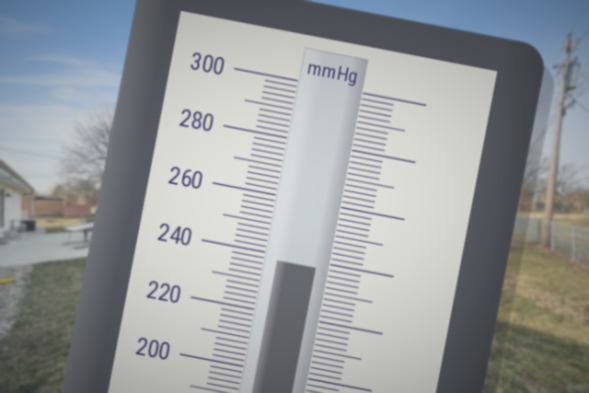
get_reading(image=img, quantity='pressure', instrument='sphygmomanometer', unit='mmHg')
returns 238 mmHg
